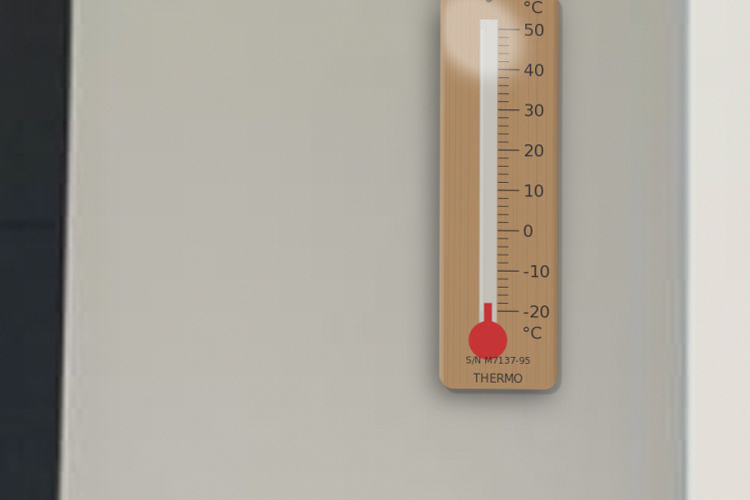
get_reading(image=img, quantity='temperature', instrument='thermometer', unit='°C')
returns -18 °C
